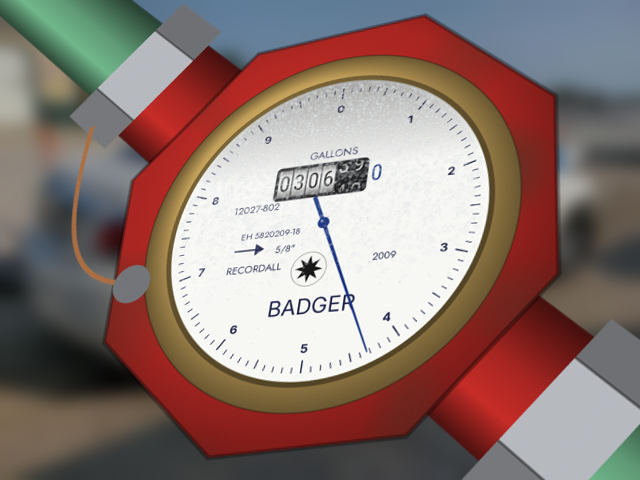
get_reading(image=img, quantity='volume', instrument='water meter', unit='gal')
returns 306394.3 gal
